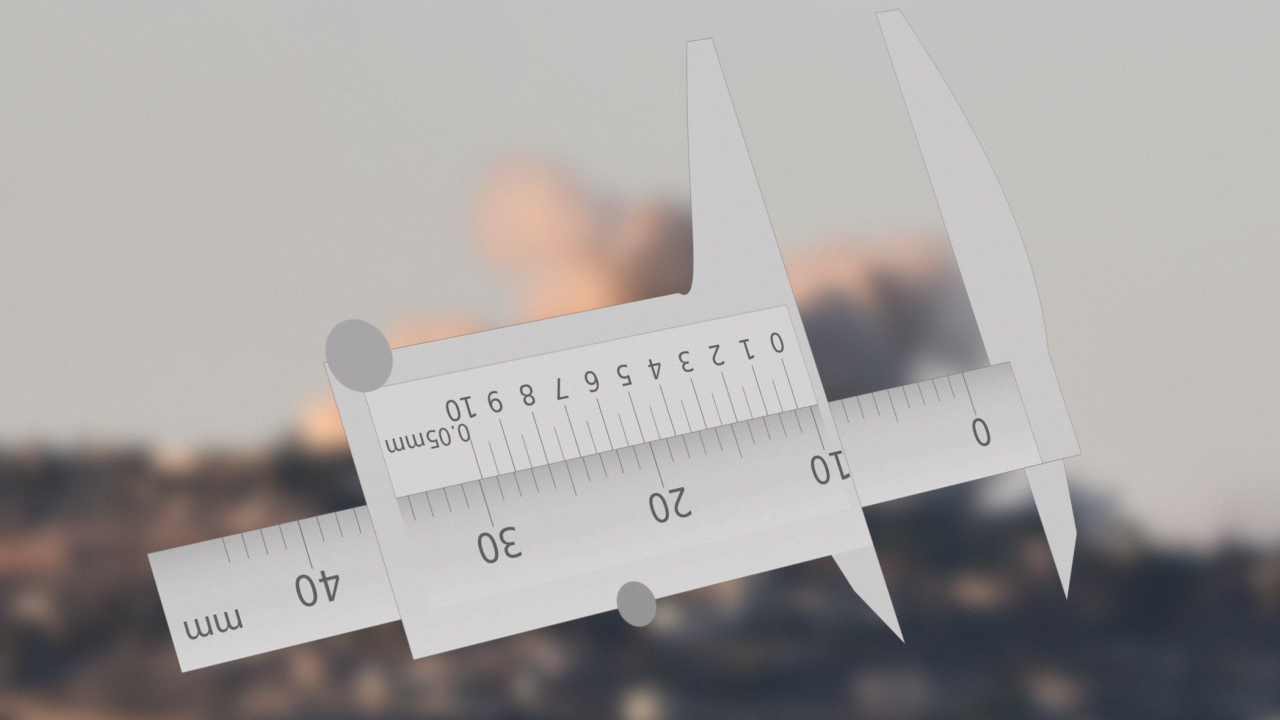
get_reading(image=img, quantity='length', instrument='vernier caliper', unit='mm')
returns 10.8 mm
